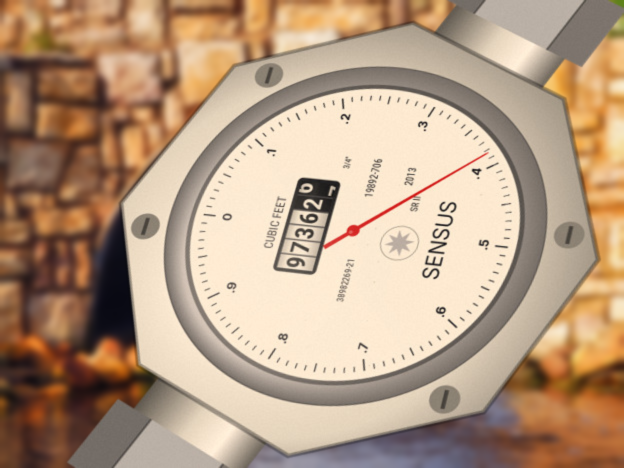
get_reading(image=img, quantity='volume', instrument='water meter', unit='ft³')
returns 973626.38 ft³
